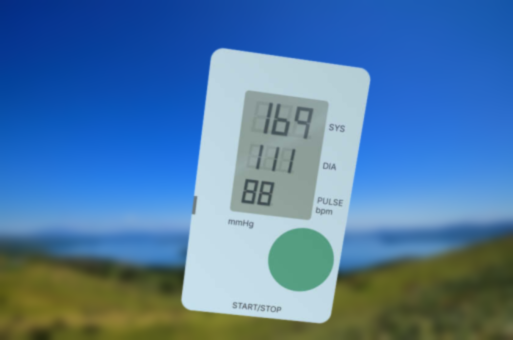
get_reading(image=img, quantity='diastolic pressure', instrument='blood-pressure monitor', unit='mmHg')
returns 111 mmHg
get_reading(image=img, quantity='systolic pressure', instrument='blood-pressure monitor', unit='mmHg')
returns 169 mmHg
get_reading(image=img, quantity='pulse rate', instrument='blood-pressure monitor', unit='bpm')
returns 88 bpm
